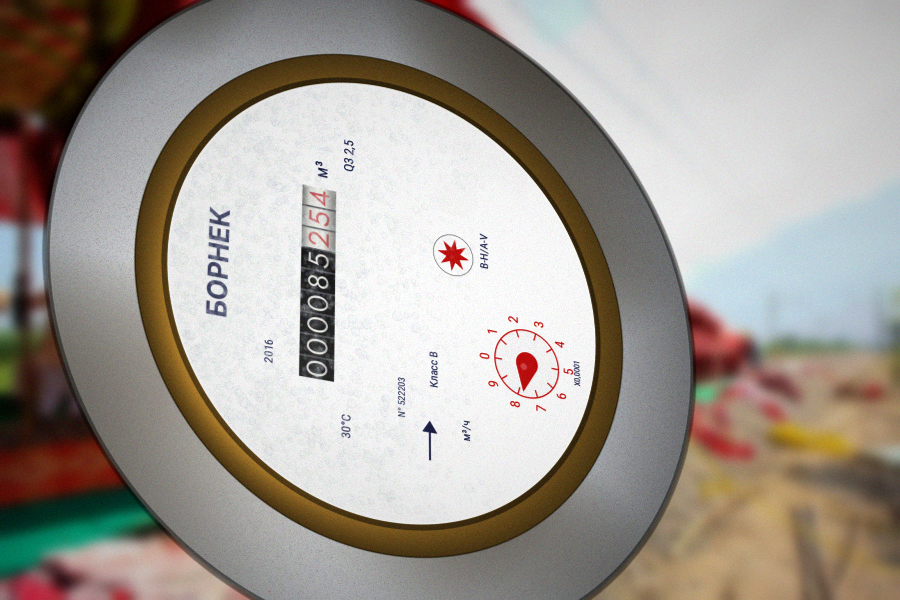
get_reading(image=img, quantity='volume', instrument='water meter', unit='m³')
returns 85.2547 m³
